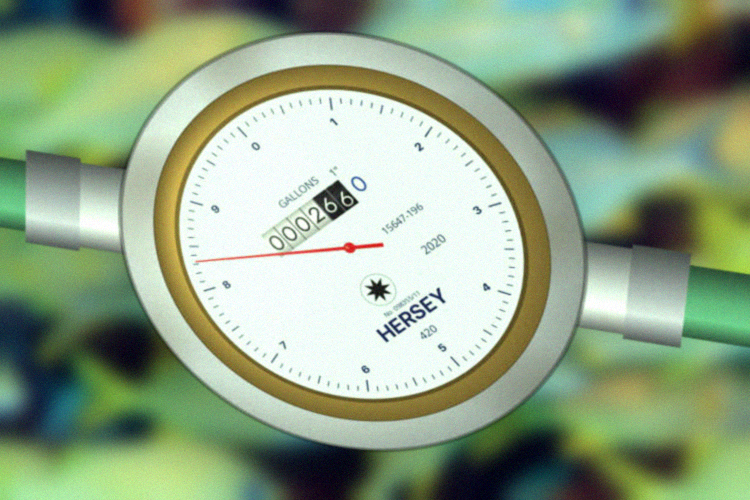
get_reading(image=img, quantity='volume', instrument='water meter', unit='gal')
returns 2658.3 gal
